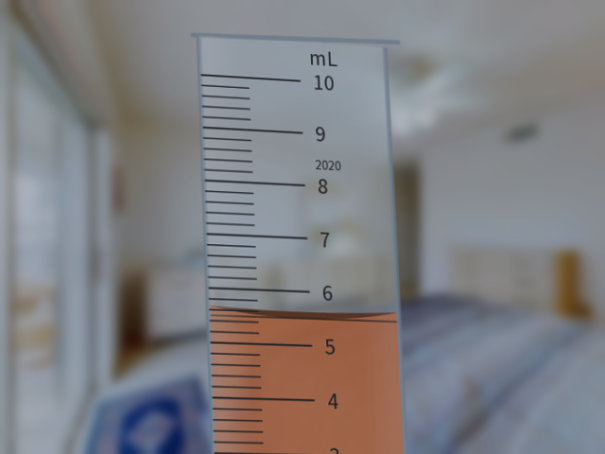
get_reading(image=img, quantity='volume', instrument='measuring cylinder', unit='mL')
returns 5.5 mL
